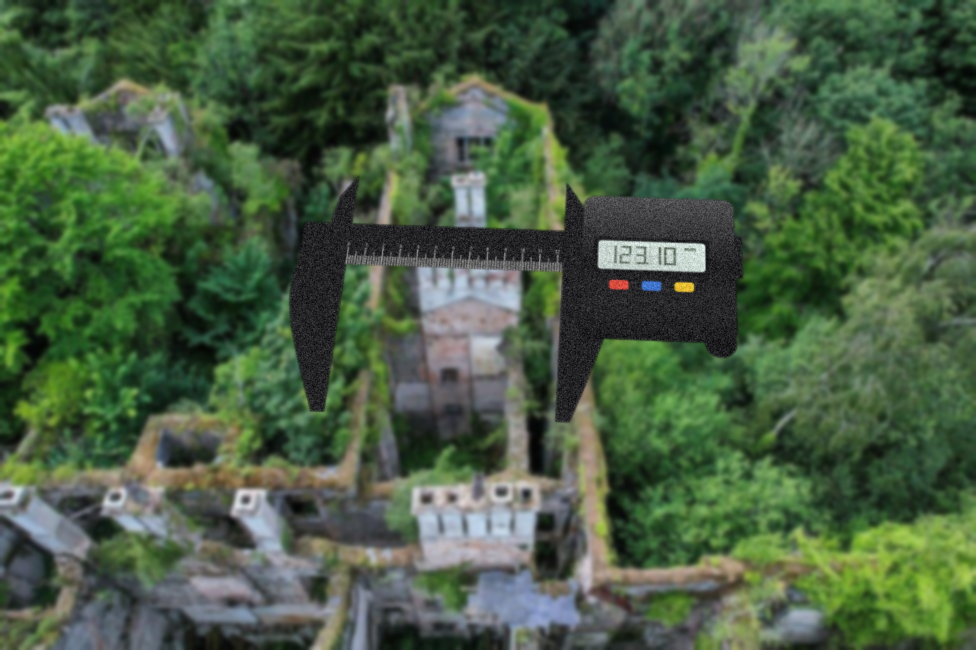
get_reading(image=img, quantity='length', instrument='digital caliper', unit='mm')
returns 123.10 mm
